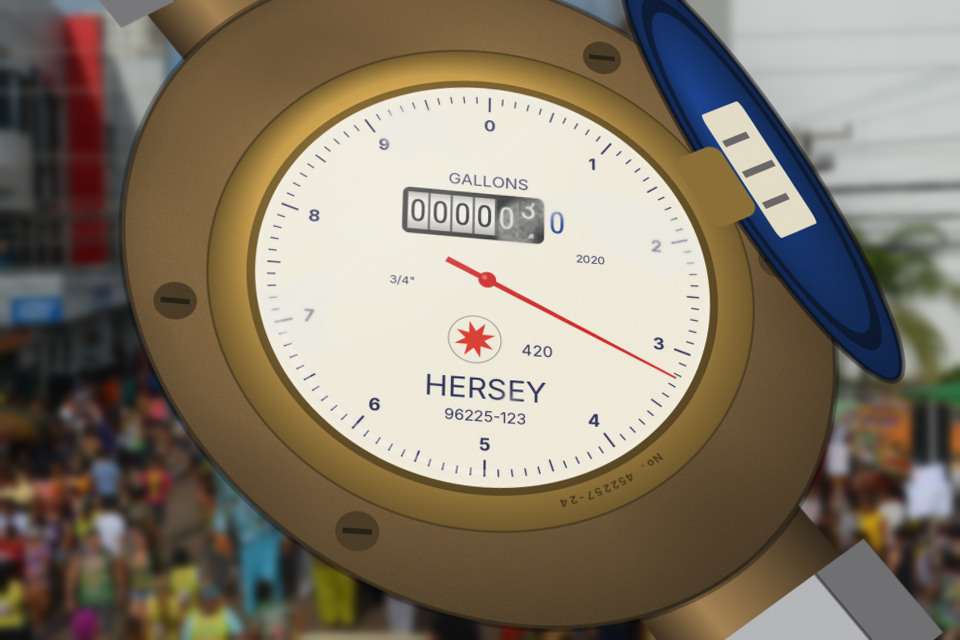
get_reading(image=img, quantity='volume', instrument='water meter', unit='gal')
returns 33.2 gal
